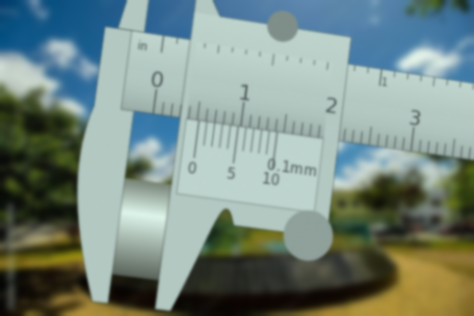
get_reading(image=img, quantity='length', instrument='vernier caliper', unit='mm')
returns 5.2 mm
